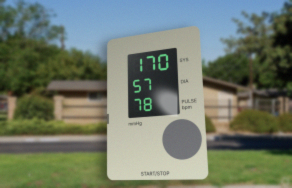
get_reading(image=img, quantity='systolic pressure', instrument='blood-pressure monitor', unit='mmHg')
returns 170 mmHg
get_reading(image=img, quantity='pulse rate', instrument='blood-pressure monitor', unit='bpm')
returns 78 bpm
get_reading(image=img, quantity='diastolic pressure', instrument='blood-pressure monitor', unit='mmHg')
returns 57 mmHg
